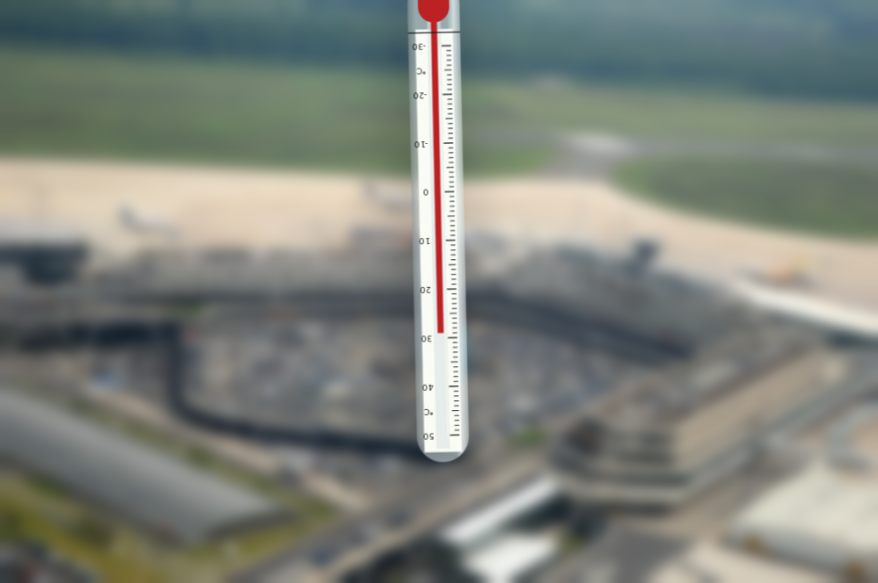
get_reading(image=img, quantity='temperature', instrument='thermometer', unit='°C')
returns 29 °C
